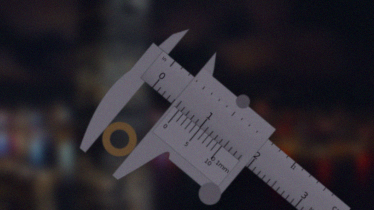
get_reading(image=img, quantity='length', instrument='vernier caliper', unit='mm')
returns 5.6 mm
